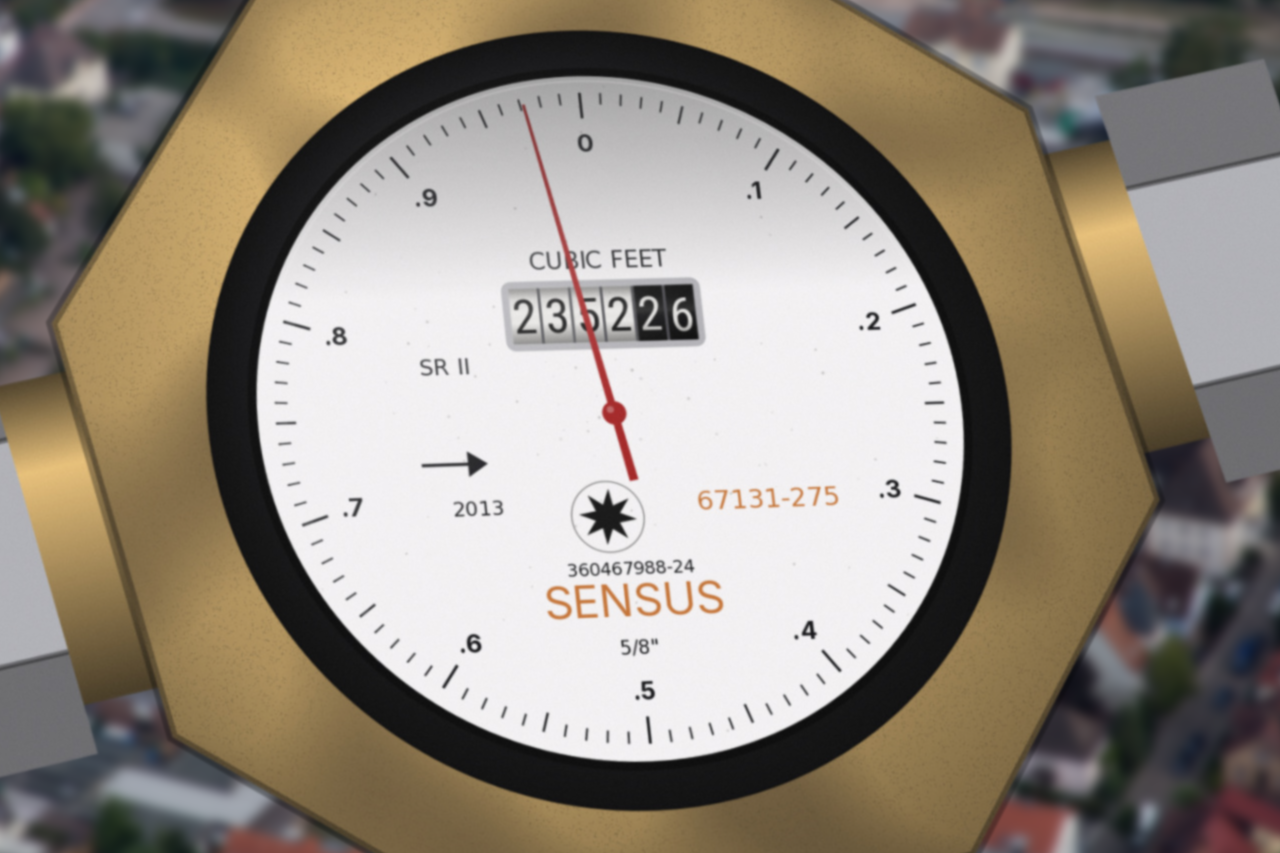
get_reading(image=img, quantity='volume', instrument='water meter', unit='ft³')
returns 235225.97 ft³
